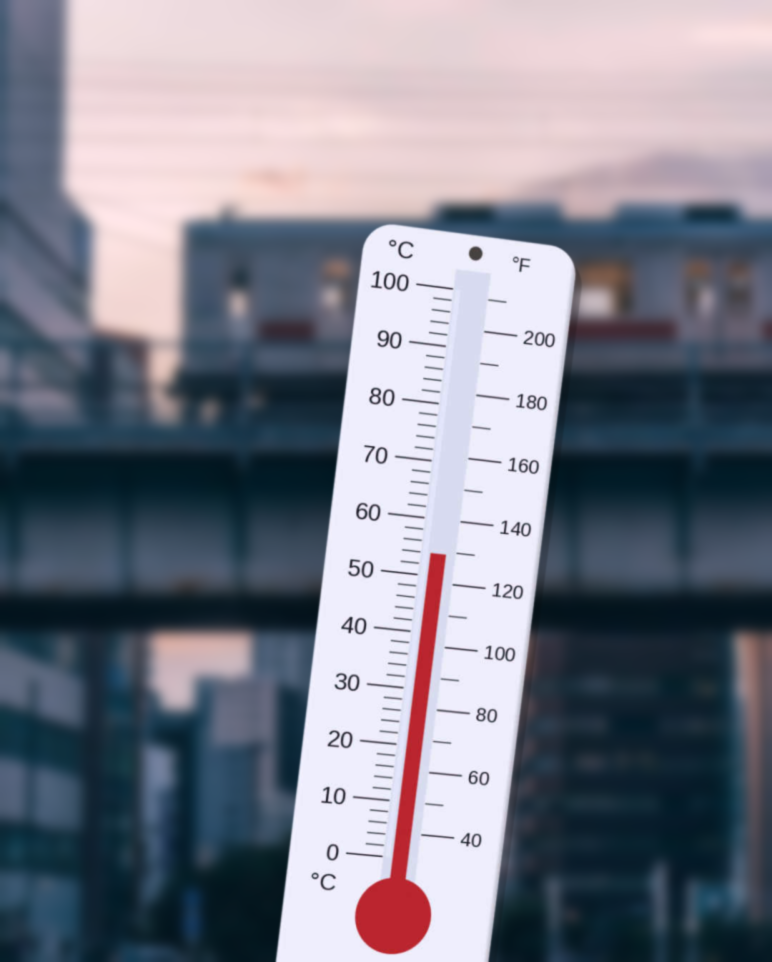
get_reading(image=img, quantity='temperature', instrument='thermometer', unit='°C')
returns 54 °C
